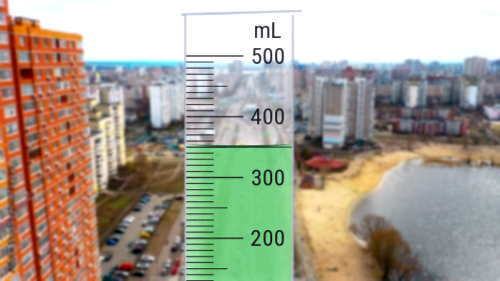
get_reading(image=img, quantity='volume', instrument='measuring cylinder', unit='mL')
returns 350 mL
